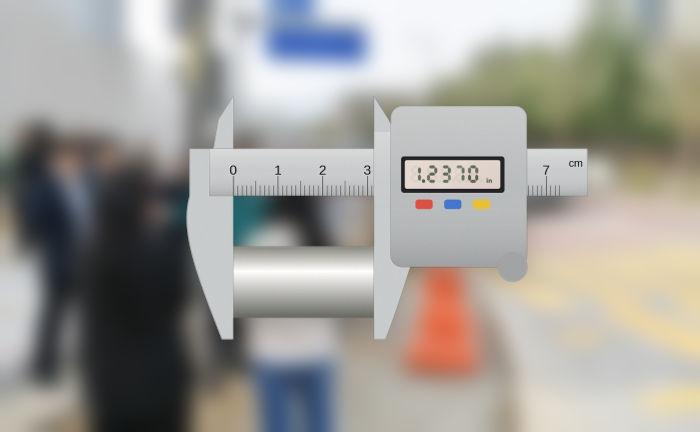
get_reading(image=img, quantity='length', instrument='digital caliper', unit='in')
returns 1.2370 in
